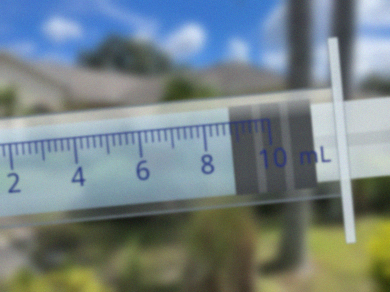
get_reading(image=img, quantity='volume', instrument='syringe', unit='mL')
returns 8.8 mL
